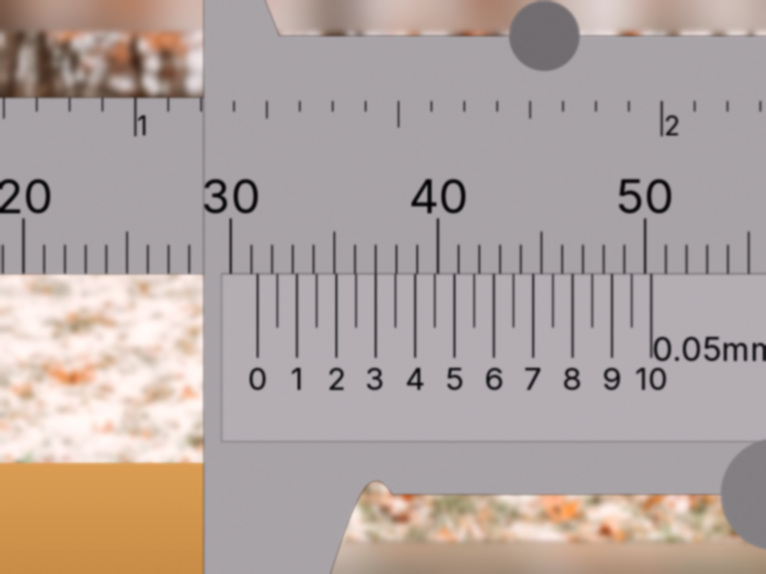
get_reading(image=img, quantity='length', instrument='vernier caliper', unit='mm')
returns 31.3 mm
